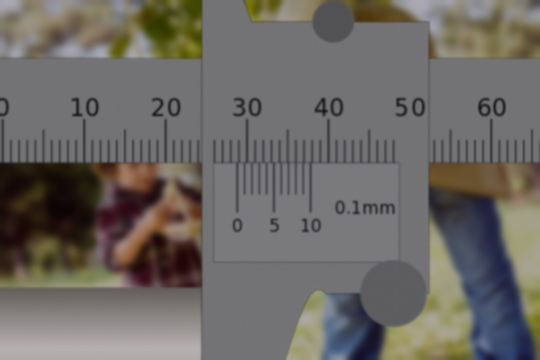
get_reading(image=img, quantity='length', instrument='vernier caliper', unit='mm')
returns 28.8 mm
